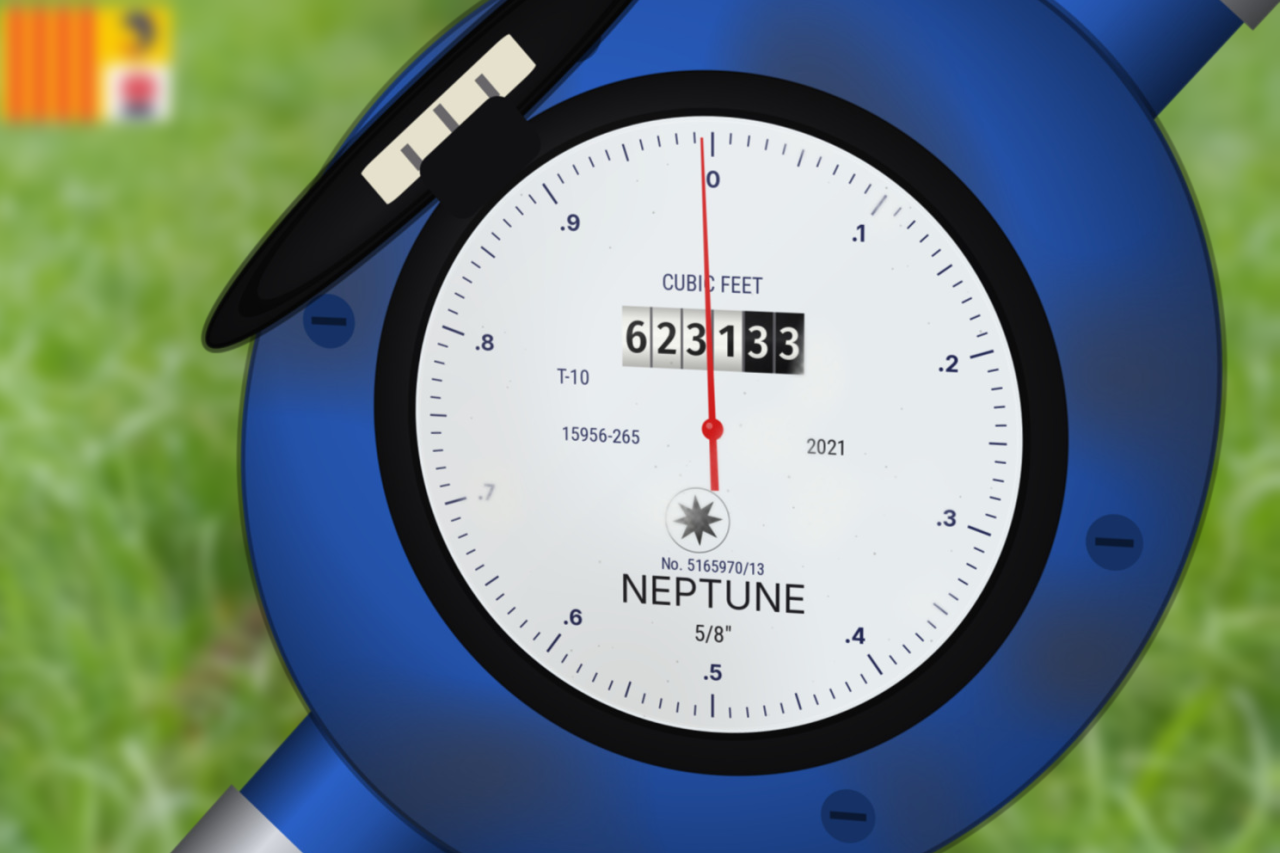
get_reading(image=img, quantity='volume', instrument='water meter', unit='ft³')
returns 623132.99 ft³
